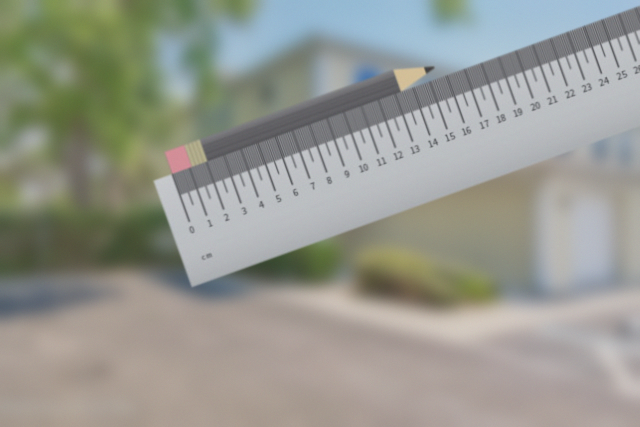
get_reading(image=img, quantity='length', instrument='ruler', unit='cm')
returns 15.5 cm
